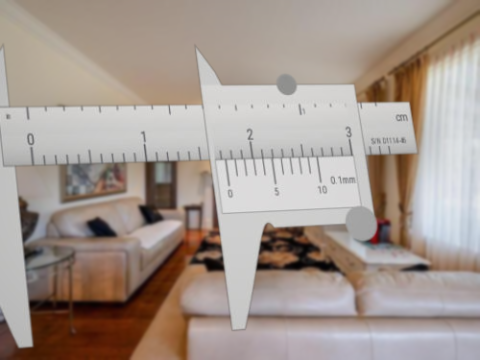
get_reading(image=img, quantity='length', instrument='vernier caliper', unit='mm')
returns 17.4 mm
